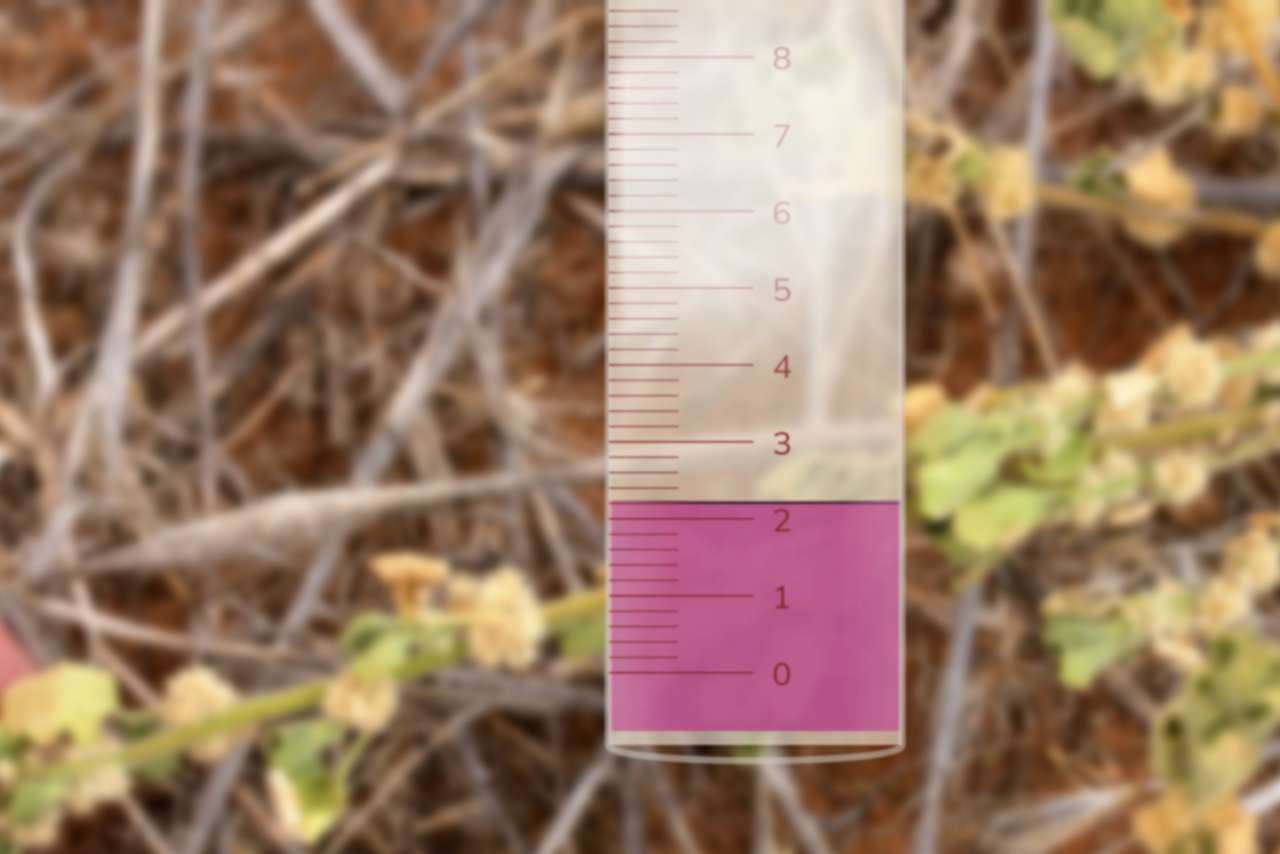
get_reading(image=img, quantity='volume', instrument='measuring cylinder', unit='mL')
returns 2.2 mL
